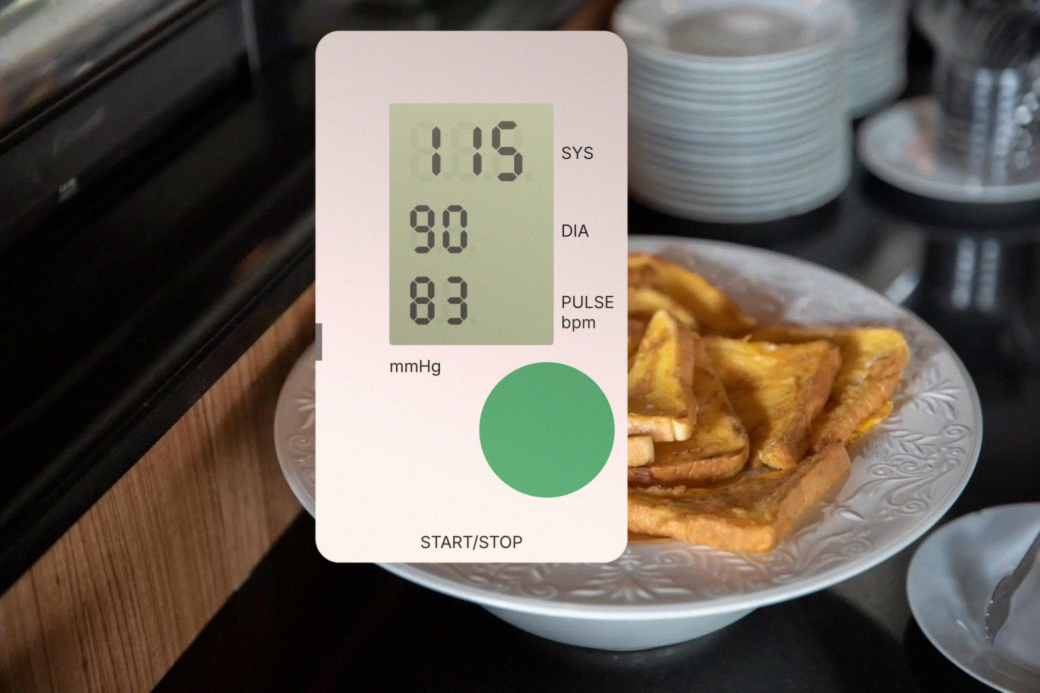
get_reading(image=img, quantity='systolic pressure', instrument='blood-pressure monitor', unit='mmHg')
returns 115 mmHg
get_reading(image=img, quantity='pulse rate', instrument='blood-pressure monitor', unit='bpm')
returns 83 bpm
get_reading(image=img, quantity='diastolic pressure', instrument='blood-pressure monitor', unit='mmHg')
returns 90 mmHg
